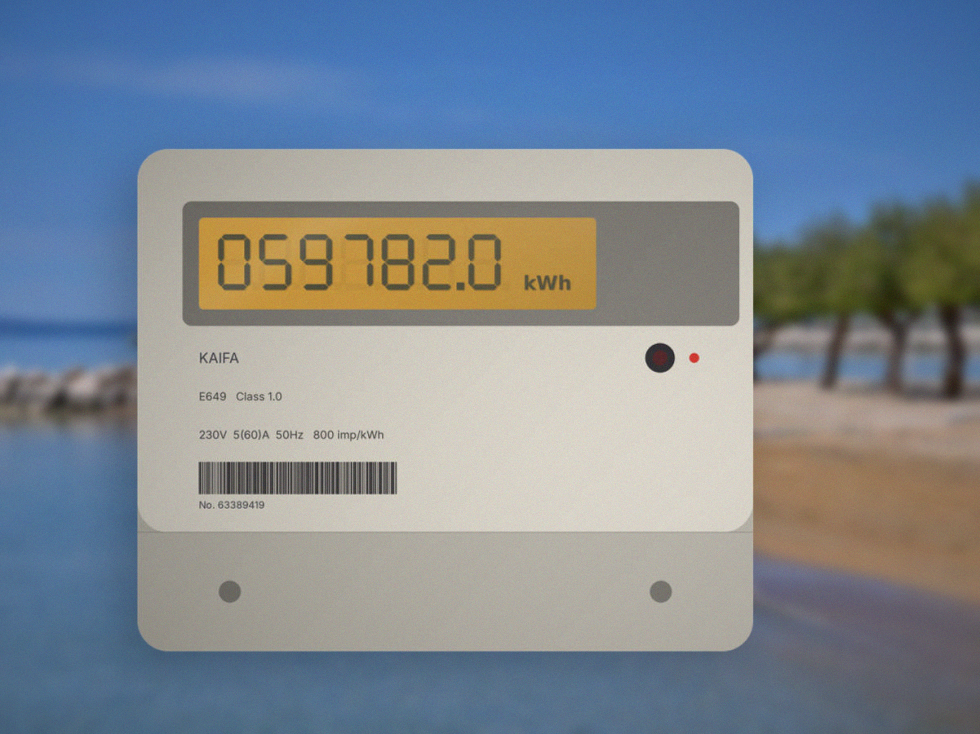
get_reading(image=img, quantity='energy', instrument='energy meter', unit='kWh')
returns 59782.0 kWh
